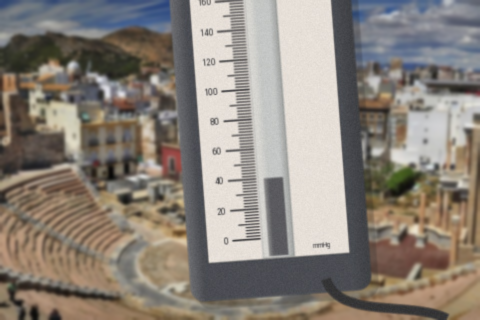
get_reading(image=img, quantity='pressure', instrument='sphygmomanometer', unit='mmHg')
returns 40 mmHg
